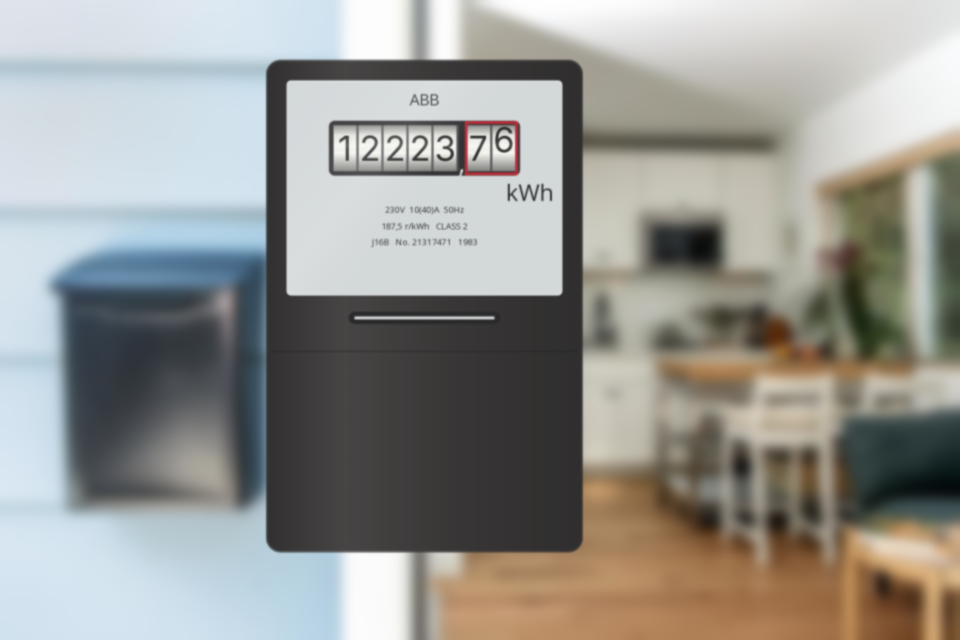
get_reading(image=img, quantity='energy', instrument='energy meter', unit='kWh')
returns 12223.76 kWh
